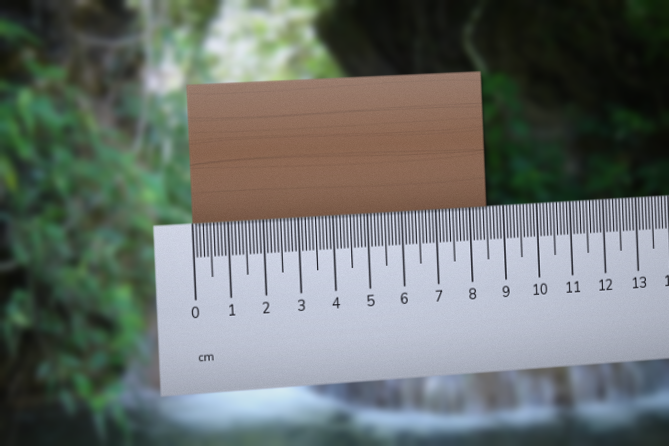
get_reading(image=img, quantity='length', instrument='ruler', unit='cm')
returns 8.5 cm
